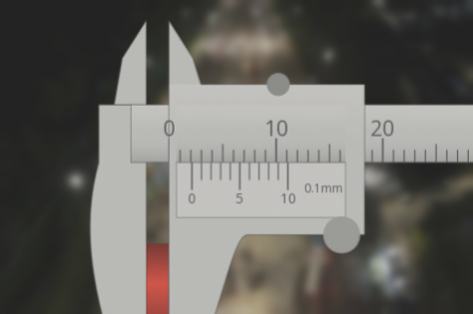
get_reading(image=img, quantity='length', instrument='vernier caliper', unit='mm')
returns 2.1 mm
